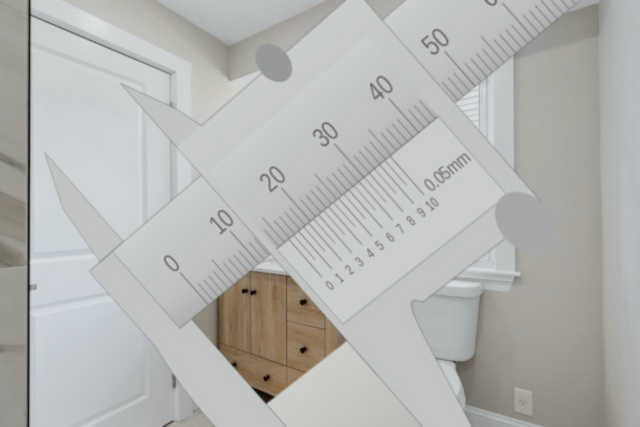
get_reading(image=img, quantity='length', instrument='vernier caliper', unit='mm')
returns 15.8 mm
